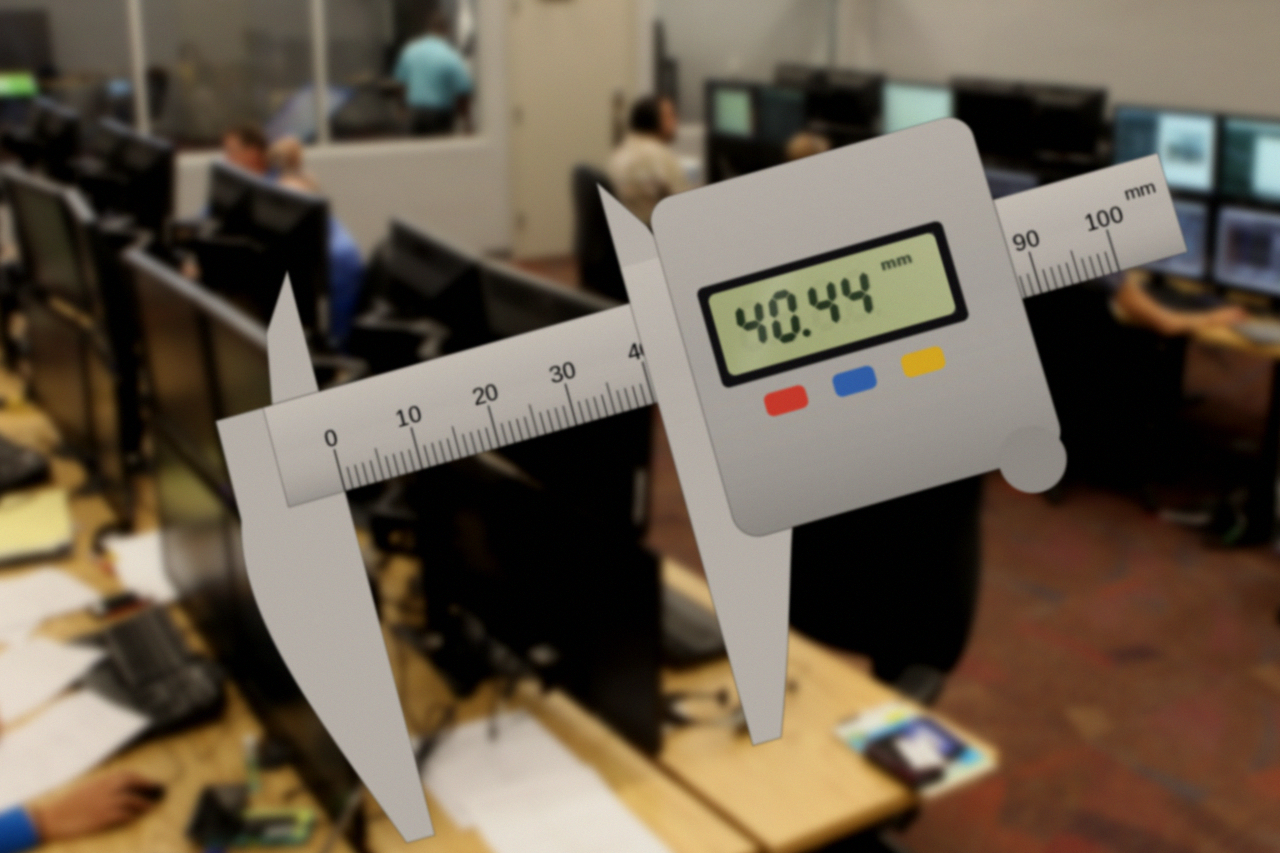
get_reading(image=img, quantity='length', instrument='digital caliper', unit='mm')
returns 40.44 mm
